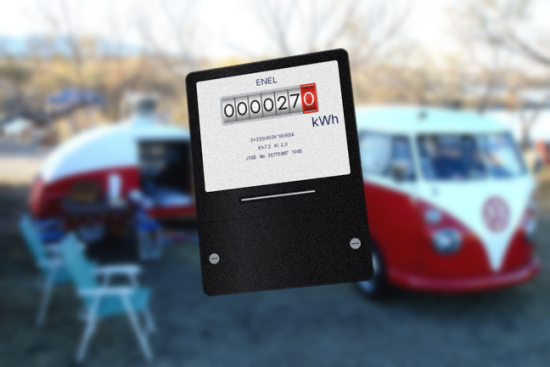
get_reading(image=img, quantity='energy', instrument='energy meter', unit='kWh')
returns 27.0 kWh
